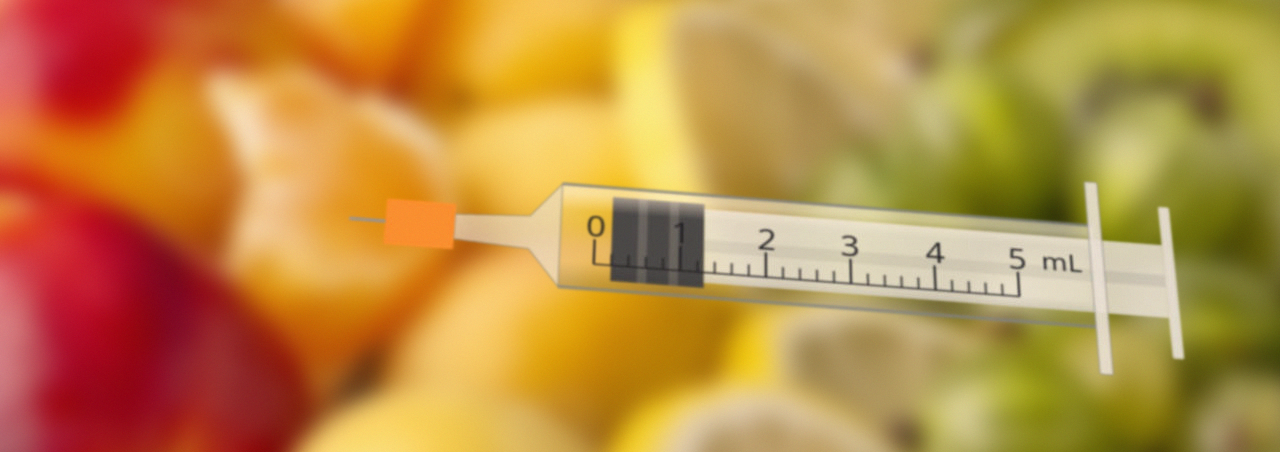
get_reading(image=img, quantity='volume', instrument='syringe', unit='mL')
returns 0.2 mL
